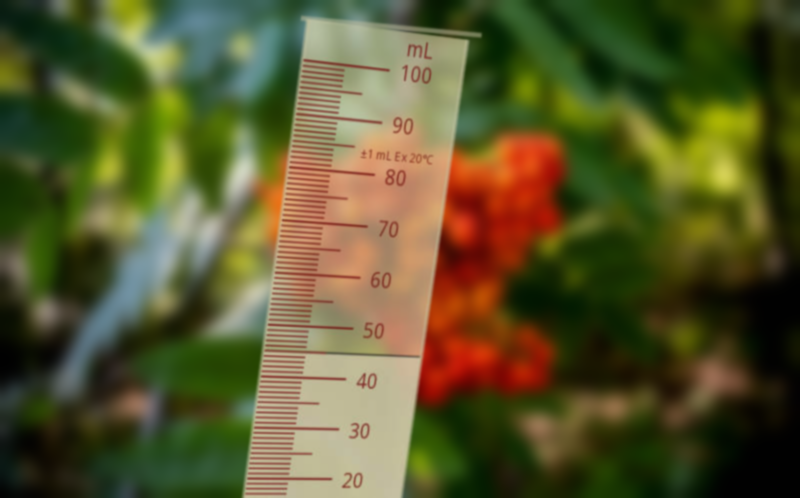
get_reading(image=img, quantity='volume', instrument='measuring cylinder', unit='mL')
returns 45 mL
